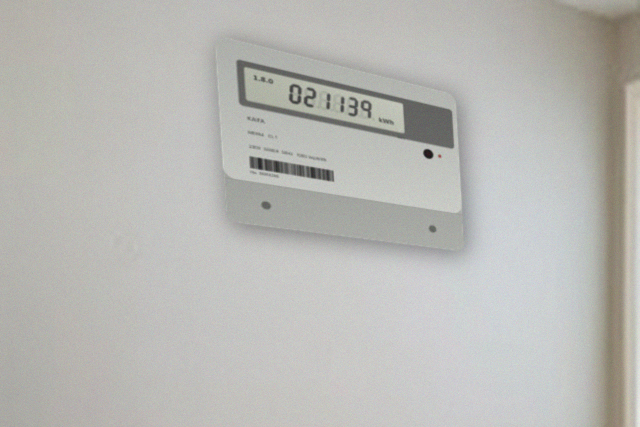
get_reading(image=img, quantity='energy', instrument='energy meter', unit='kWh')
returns 21139 kWh
